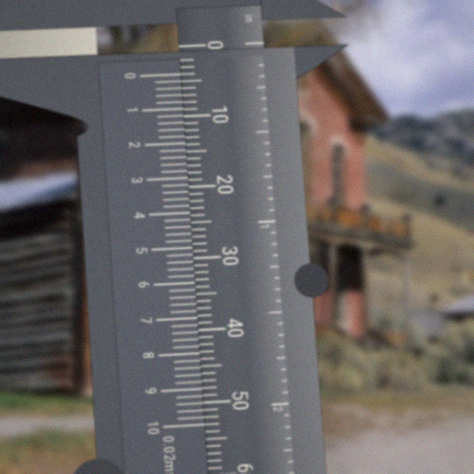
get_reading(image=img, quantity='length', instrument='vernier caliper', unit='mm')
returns 4.0 mm
